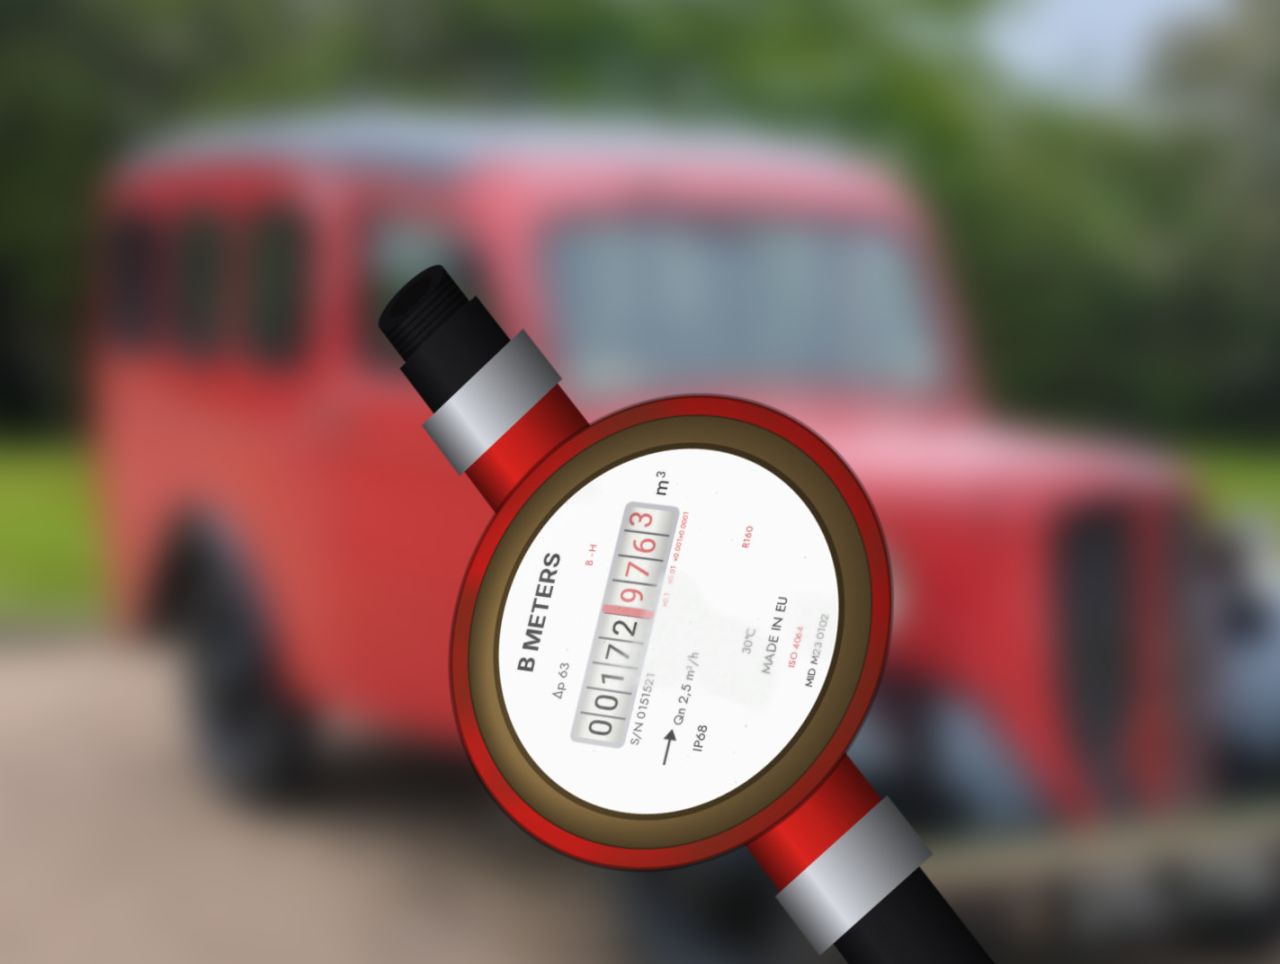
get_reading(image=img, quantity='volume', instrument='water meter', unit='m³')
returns 172.9763 m³
